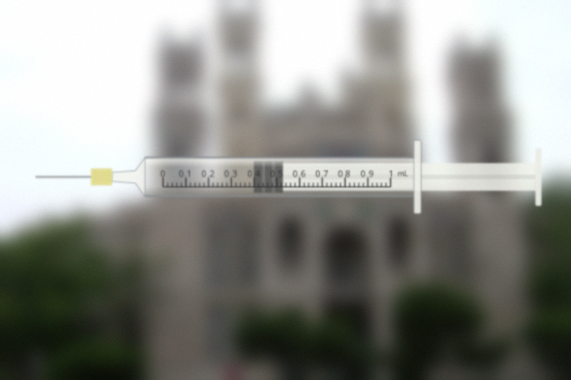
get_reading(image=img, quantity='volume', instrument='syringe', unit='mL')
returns 0.4 mL
